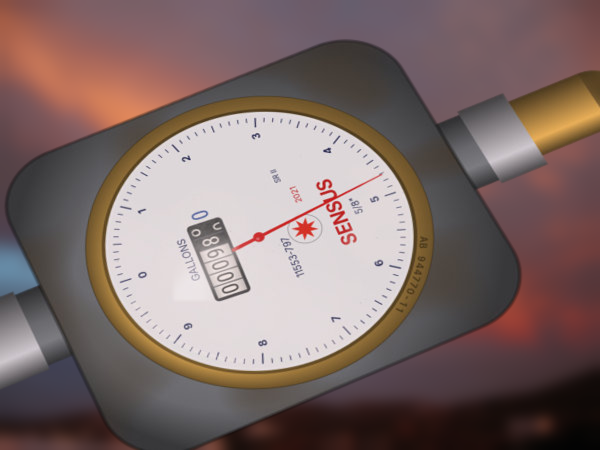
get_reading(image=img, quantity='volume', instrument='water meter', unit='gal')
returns 9884.7 gal
